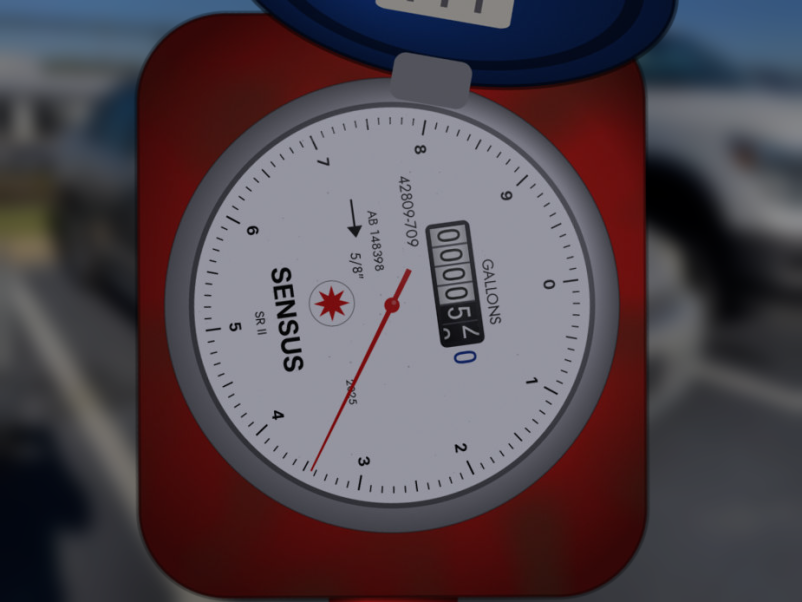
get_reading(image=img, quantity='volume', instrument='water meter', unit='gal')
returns 523.4 gal
